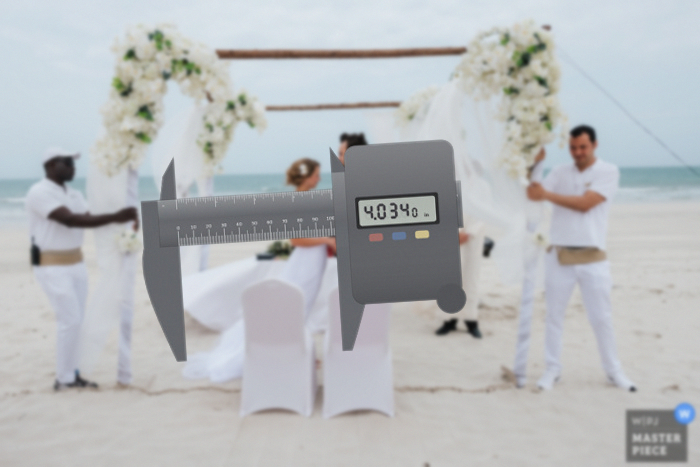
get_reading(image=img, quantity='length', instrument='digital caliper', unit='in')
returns 4.0340 in
